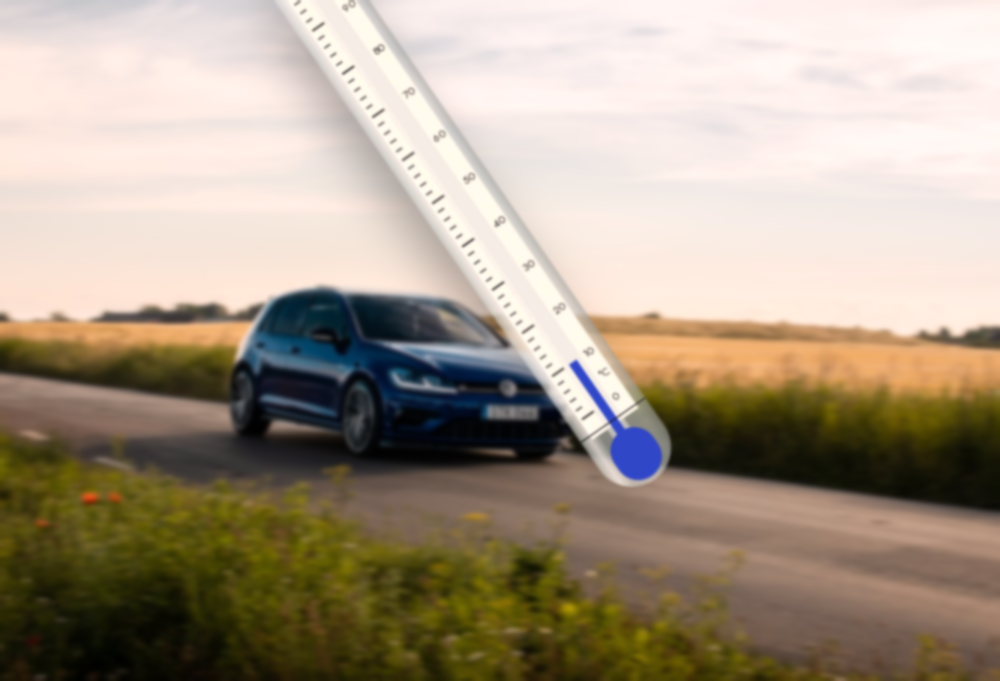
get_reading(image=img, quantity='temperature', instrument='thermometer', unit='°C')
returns 10 °C
